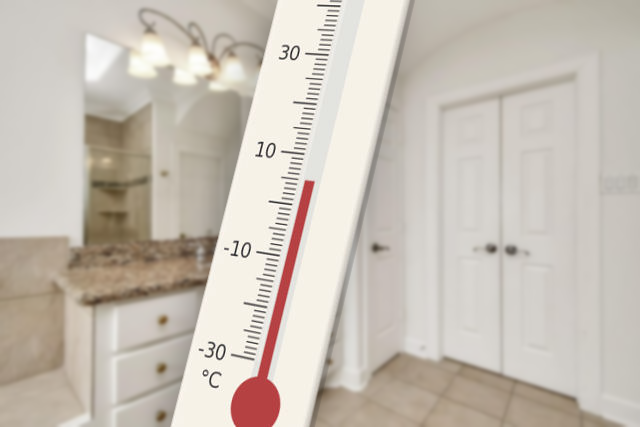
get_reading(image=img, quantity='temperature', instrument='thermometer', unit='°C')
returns 5 °C
